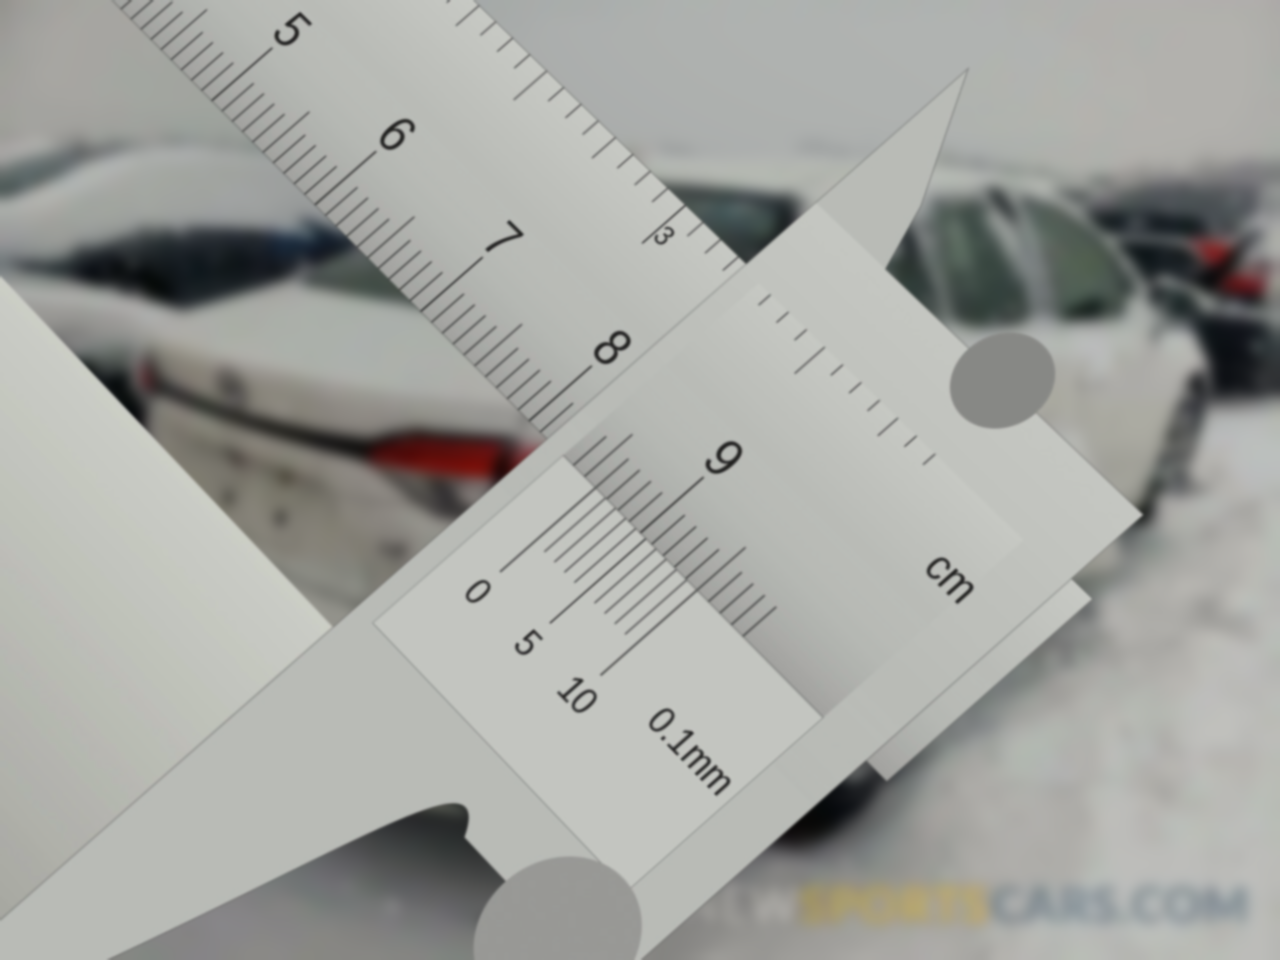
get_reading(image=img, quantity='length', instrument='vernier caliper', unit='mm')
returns 86.0 mm
